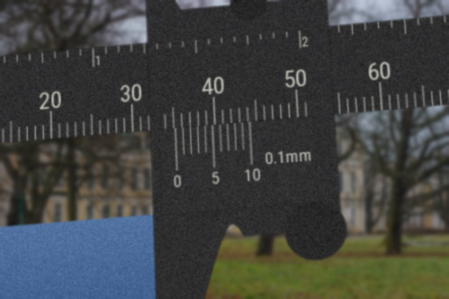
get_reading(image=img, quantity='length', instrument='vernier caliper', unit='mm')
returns 35.2 mm
